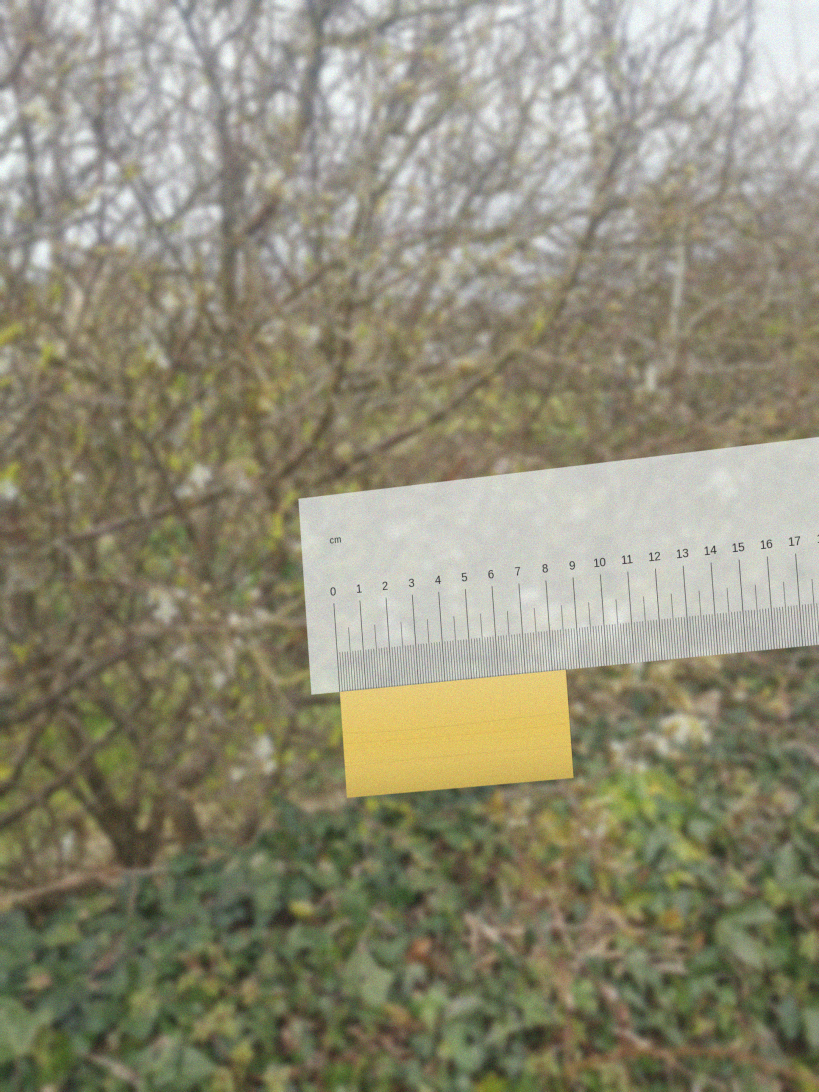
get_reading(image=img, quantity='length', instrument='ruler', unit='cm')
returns 8.5 cm
